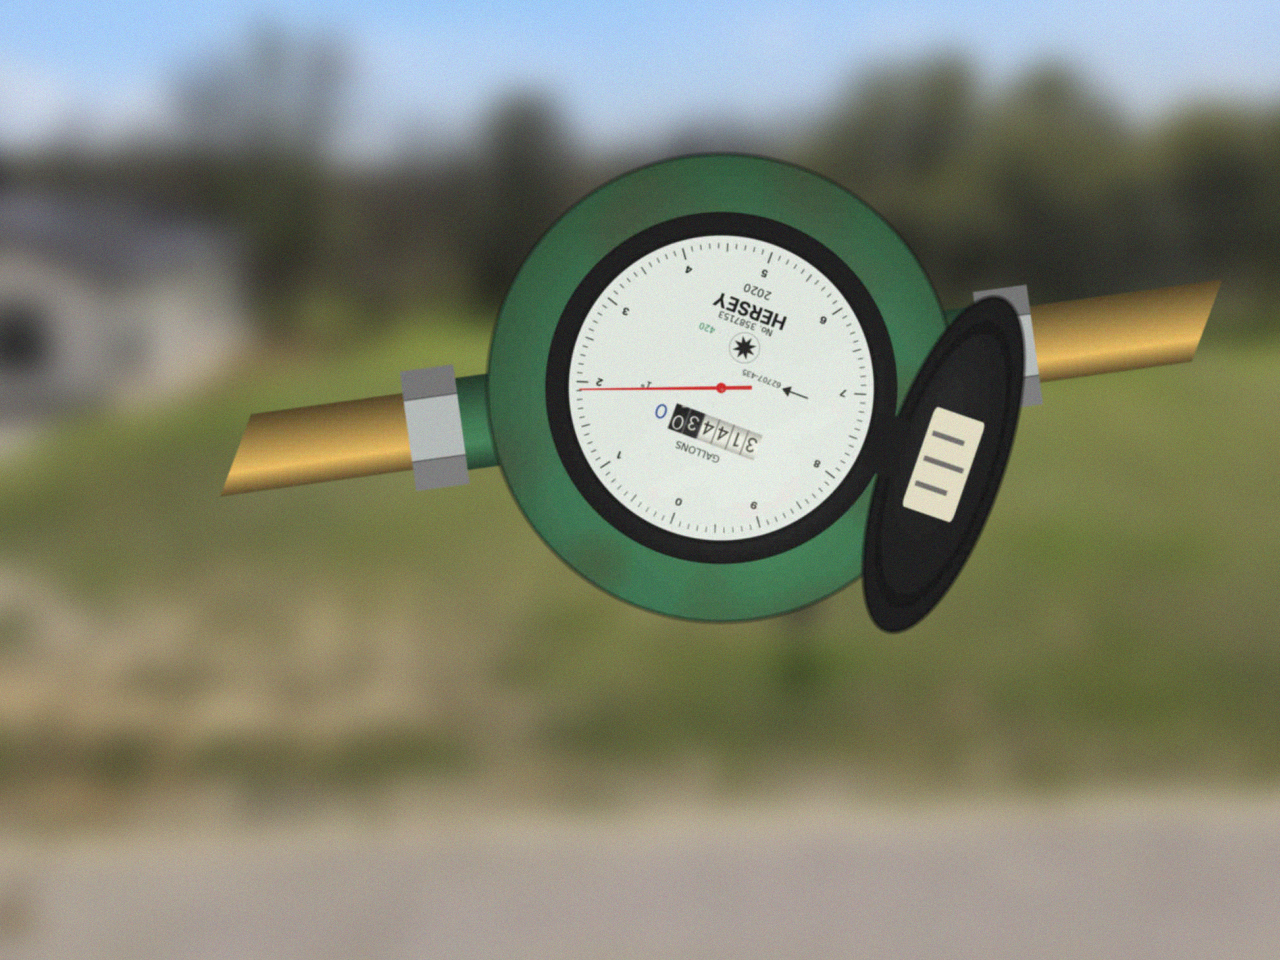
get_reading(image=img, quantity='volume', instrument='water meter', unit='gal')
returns 3144301.9 gal
